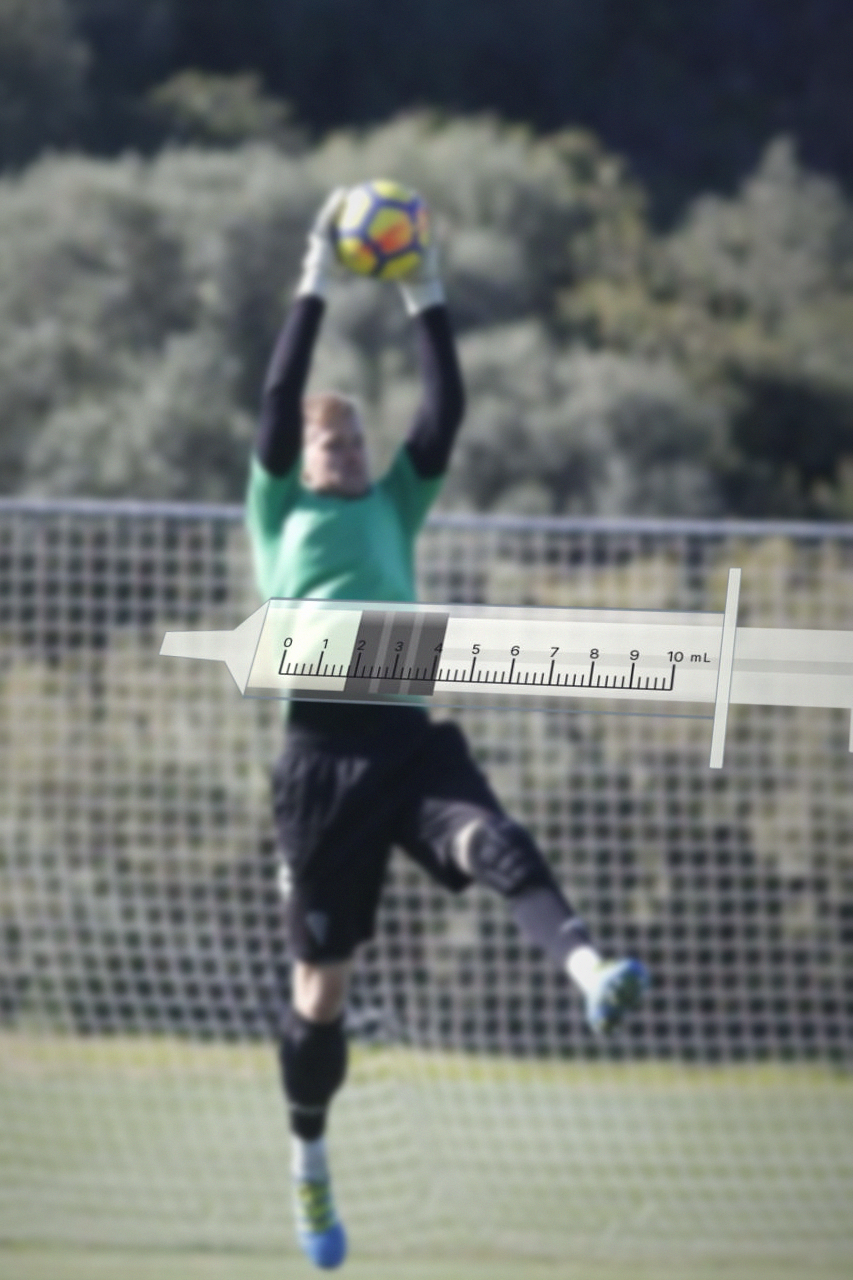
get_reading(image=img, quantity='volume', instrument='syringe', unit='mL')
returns 1.8 mL
